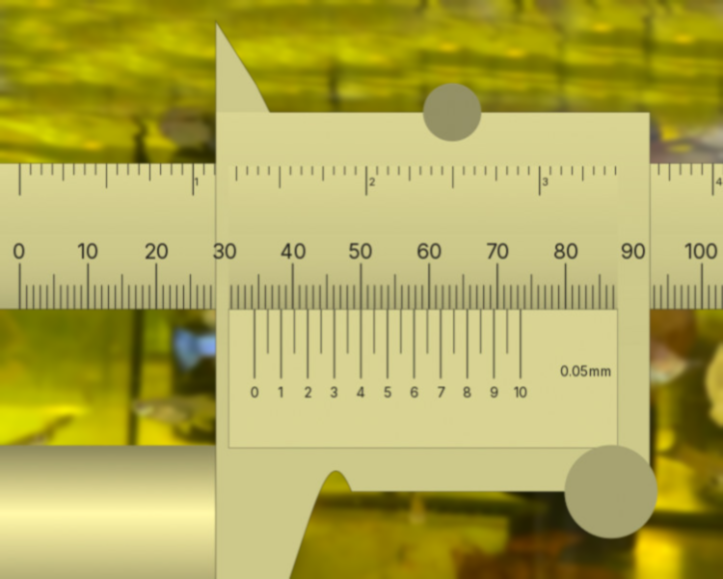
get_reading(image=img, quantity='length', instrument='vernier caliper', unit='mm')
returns 34.4 mm
